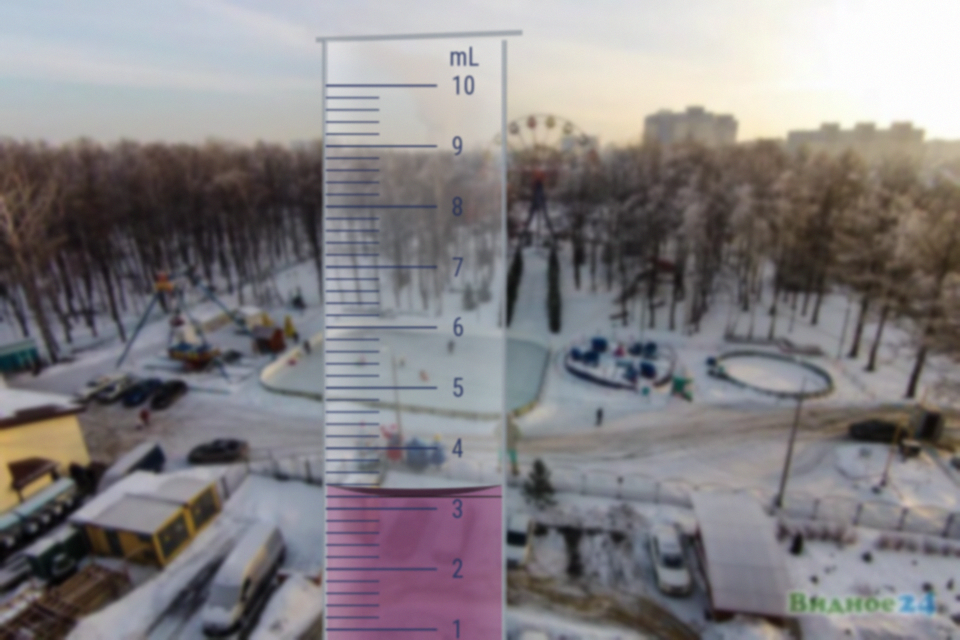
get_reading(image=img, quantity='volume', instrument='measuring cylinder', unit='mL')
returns 3.2 mL
